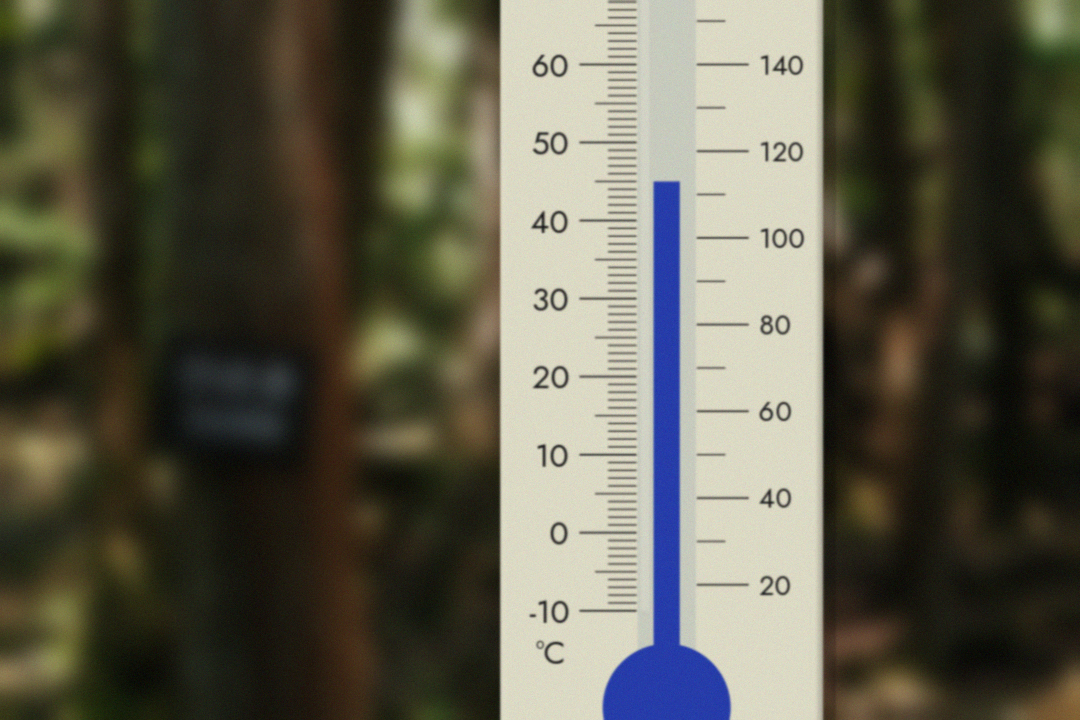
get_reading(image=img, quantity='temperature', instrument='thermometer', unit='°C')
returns 45 °C
